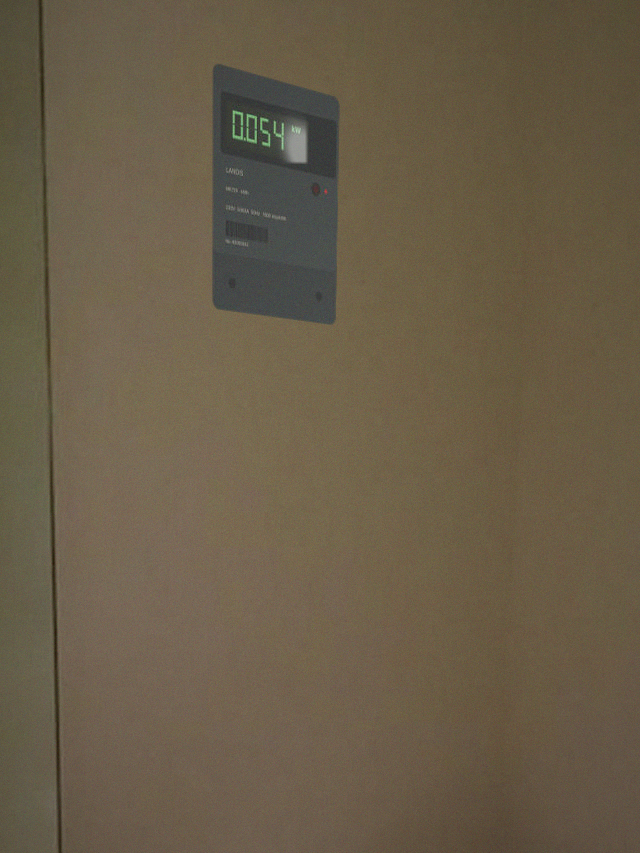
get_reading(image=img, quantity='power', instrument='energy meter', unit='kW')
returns 0.054 kW
